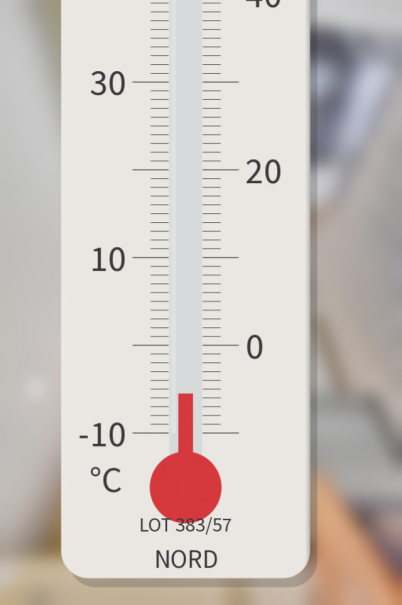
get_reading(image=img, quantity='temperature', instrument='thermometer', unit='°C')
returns -5.5 °C
